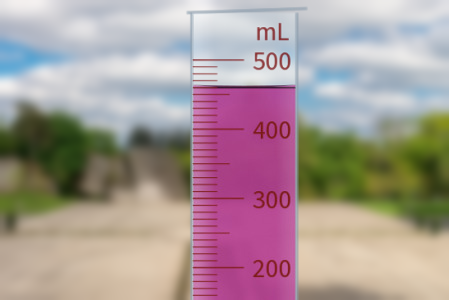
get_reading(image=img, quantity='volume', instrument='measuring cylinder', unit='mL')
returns 460 mL
